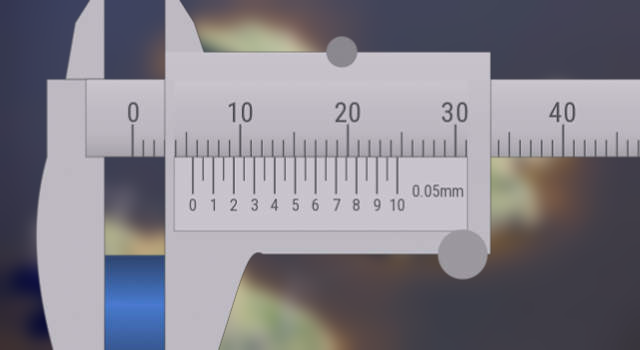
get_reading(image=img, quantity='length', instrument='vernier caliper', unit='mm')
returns 5.6 mm
